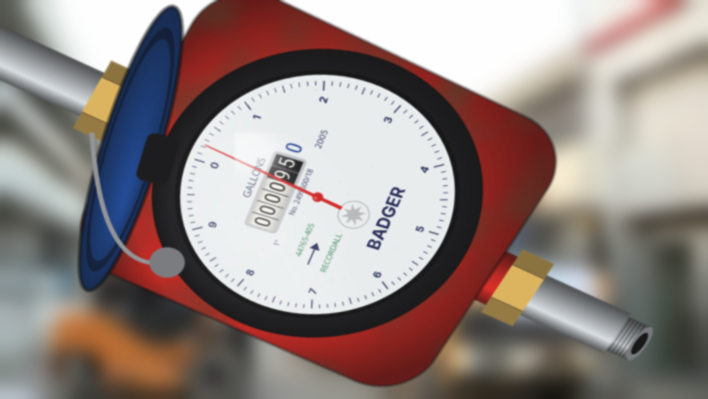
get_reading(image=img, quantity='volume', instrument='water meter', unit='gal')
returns 950.2 gal
